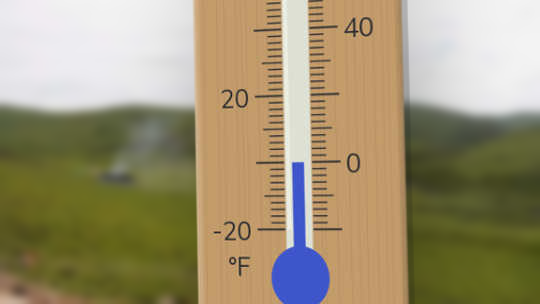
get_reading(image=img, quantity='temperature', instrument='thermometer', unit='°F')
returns 0 °F
